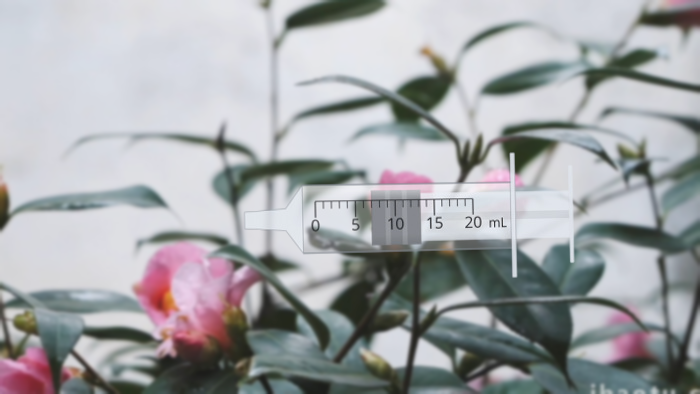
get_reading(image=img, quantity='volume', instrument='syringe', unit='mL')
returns 7 mL
